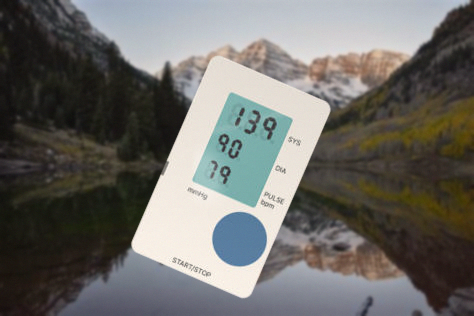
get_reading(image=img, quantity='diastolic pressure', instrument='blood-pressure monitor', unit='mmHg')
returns 90 mmHg
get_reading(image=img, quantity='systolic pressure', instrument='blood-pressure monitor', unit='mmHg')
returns 139 mmHg
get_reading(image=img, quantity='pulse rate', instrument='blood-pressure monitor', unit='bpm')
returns 79 bpm
